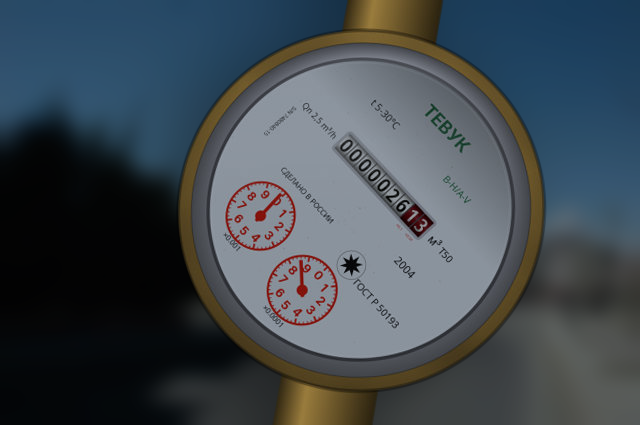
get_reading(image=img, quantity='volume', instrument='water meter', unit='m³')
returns 26.1298 m³
